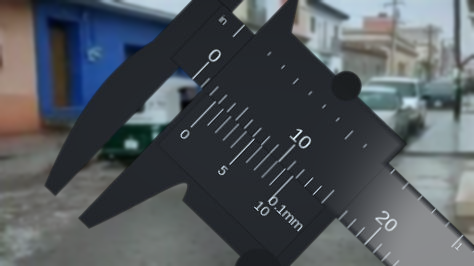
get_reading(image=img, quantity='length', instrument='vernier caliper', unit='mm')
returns 2.7 mm
